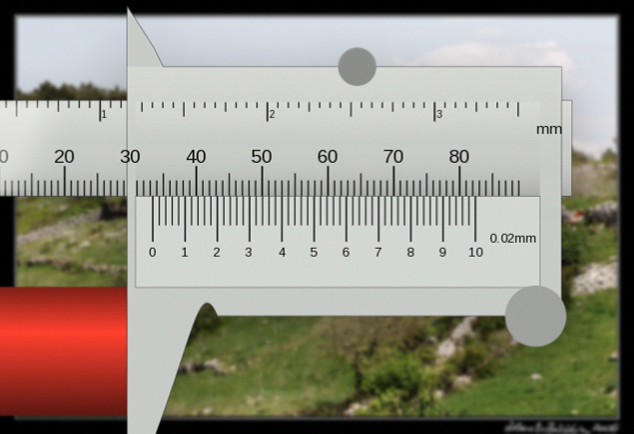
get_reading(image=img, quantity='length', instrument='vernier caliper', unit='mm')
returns 33.4 mm
